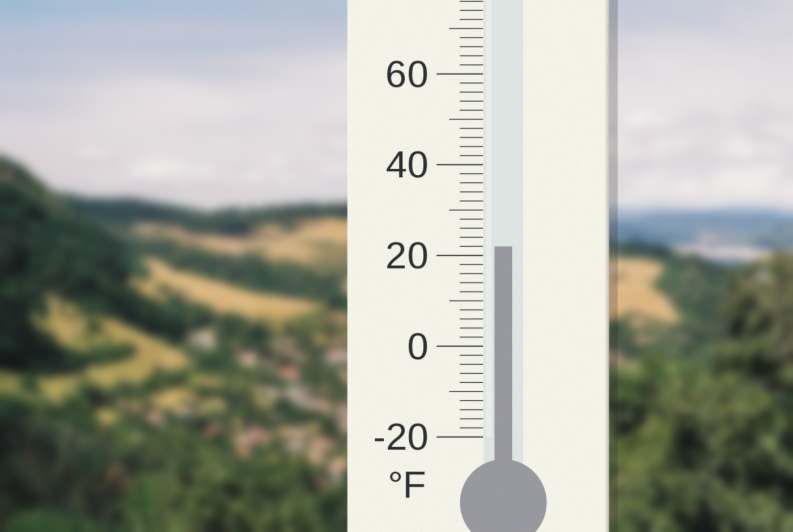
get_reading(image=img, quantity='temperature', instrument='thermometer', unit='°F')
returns 22 °F
